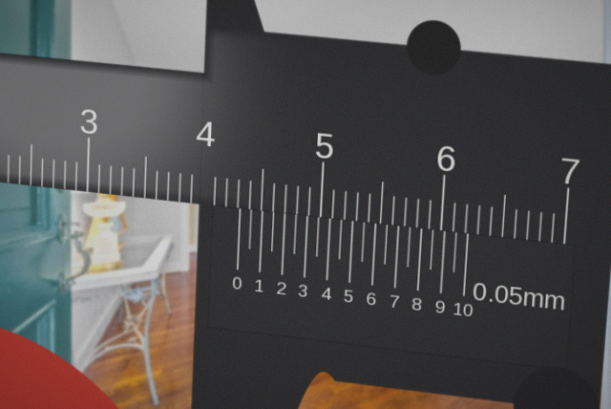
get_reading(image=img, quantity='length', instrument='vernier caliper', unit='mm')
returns 43.2 mm
